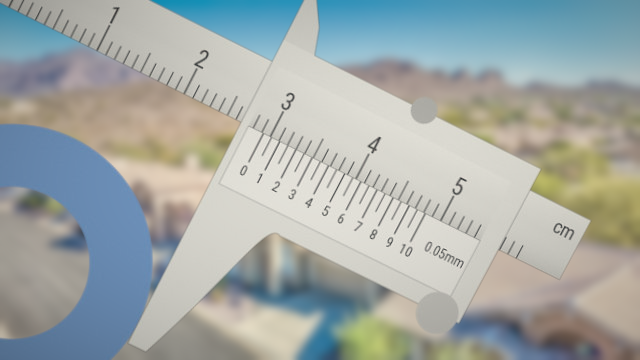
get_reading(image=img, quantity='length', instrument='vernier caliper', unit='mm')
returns 29.2 mm
